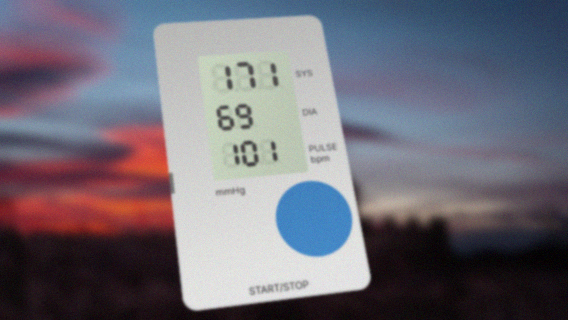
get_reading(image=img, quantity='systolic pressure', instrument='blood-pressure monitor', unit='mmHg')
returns 171 mmHg
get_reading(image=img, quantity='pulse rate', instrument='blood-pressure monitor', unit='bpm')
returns 101 bpm
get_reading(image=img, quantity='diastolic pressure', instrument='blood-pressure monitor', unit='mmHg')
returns 69 mmHg
